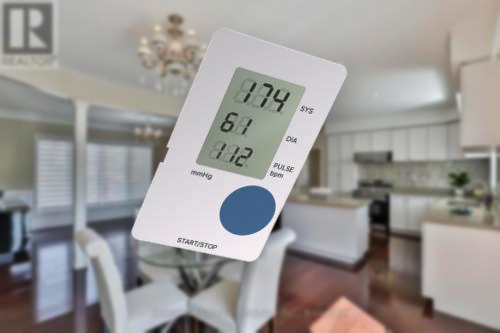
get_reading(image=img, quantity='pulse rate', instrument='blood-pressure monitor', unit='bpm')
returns 112 bpm
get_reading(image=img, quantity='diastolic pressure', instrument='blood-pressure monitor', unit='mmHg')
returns 61 mmHg
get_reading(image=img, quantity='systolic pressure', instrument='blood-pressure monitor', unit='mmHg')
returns 174 mmHg
